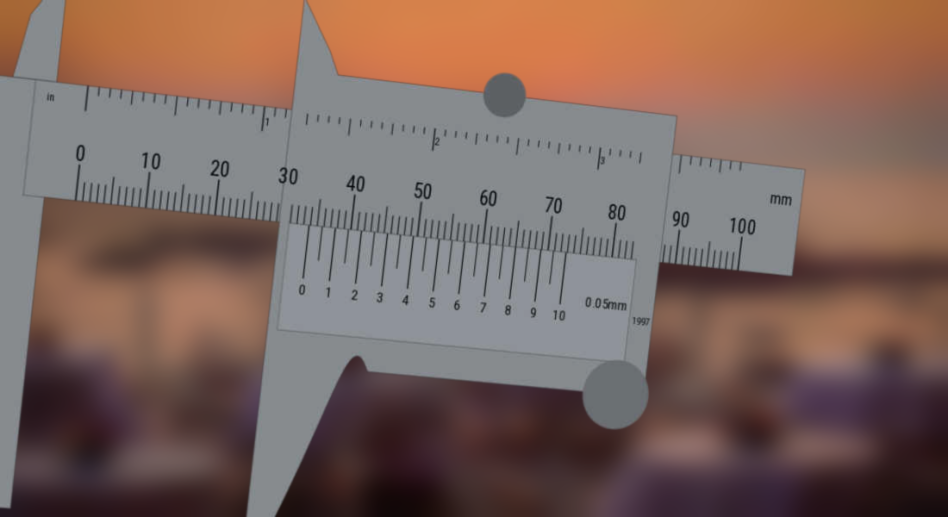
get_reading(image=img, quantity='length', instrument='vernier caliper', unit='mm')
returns 33.8 mm
